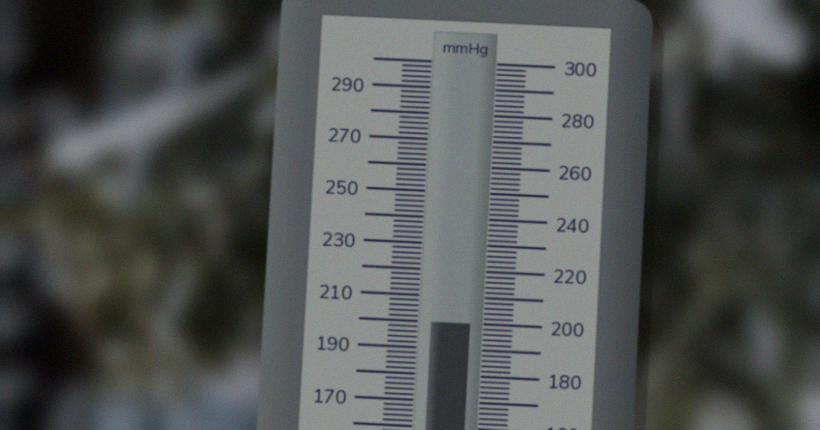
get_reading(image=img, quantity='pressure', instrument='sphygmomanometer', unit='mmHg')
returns 200 mmHg
